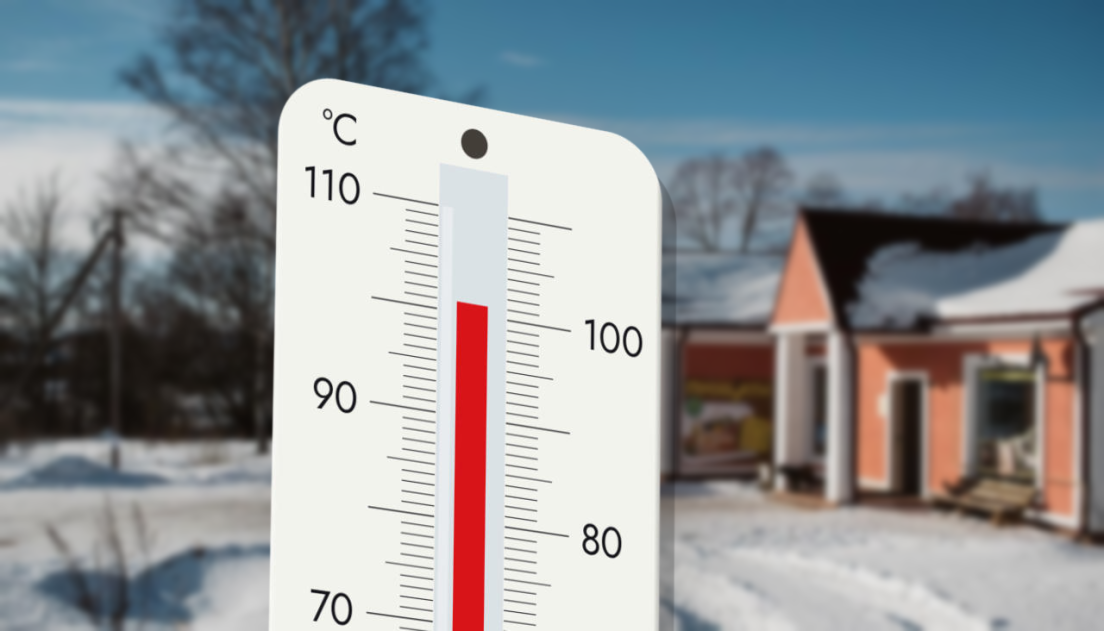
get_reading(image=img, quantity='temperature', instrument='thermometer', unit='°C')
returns 101 °C
